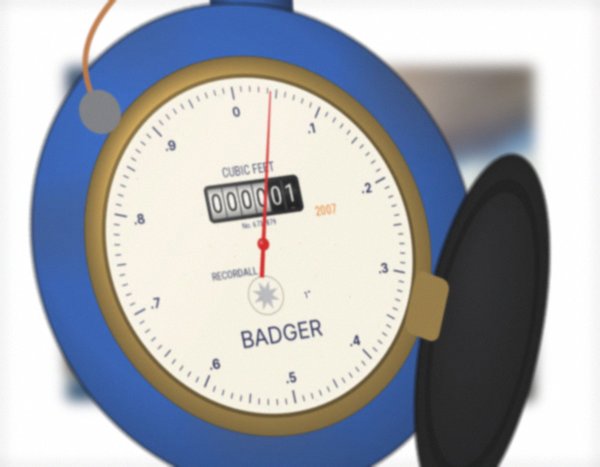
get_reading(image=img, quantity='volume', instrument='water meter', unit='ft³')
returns 1.04 ft³
